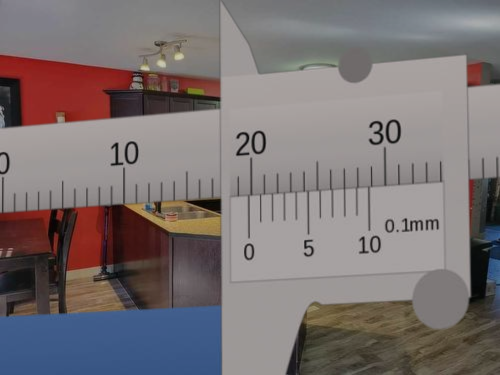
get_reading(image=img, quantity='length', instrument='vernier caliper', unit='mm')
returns 19.8 mm
